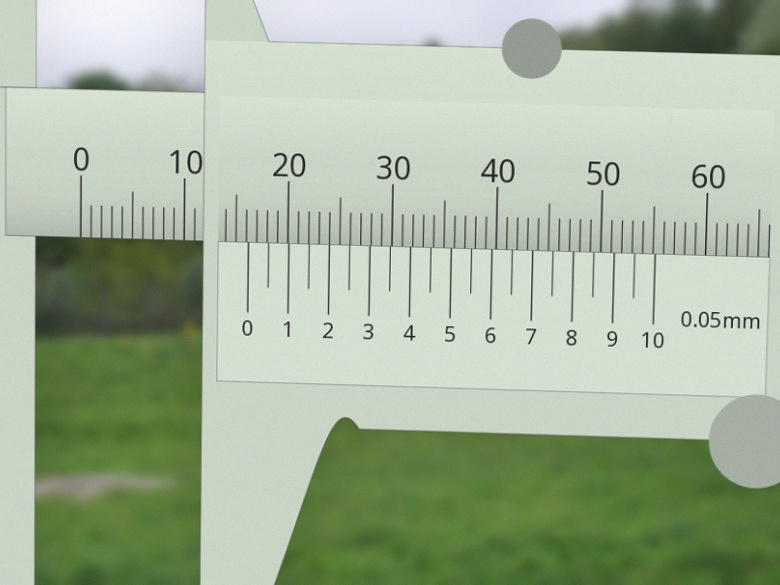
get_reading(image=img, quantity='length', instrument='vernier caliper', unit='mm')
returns 16.2 mm
